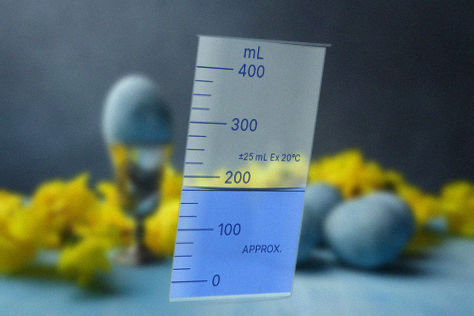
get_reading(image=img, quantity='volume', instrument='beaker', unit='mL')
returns 175 mL
